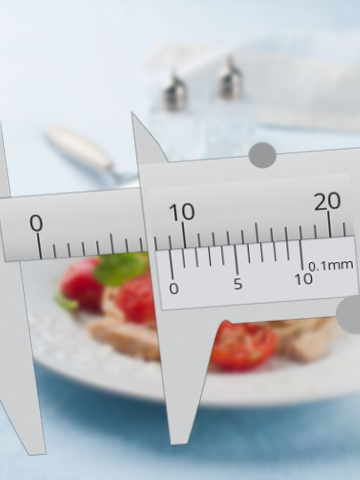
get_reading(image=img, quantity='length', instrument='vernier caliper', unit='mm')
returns 8.9 mm
